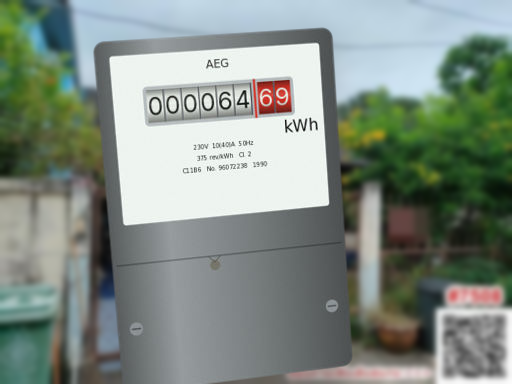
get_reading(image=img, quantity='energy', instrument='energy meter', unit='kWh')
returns 64.69 kWh
